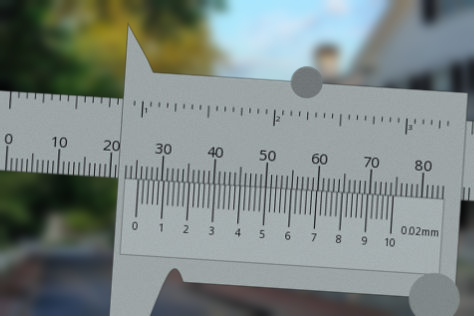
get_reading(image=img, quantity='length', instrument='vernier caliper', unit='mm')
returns 25.5 mm
